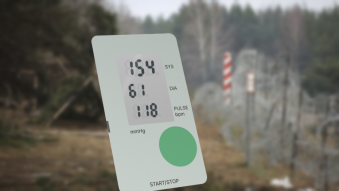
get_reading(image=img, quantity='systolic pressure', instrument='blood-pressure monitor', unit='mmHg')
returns 154 mmHg
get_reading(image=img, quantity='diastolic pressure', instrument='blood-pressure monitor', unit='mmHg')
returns 61 mmHg
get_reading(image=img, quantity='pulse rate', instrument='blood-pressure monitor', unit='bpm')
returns 118 bpm
